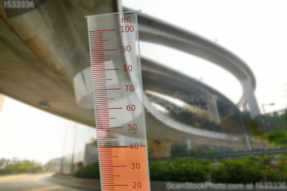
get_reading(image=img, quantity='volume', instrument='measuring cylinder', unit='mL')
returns 40 mL
